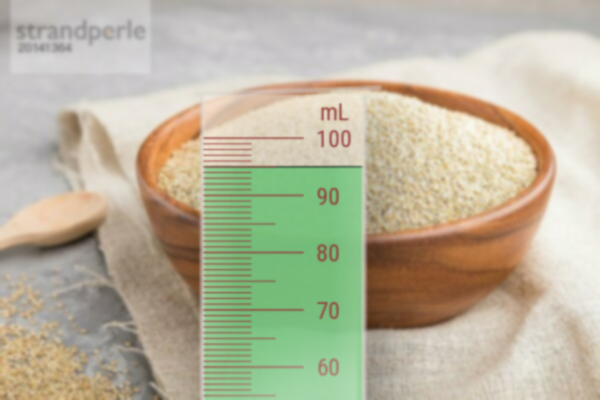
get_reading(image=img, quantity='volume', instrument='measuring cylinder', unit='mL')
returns 95 mL
